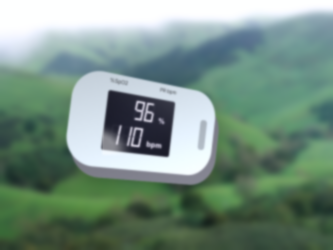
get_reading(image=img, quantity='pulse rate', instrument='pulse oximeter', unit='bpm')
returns 110 bpm
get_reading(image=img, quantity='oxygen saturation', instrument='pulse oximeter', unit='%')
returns 96 %
